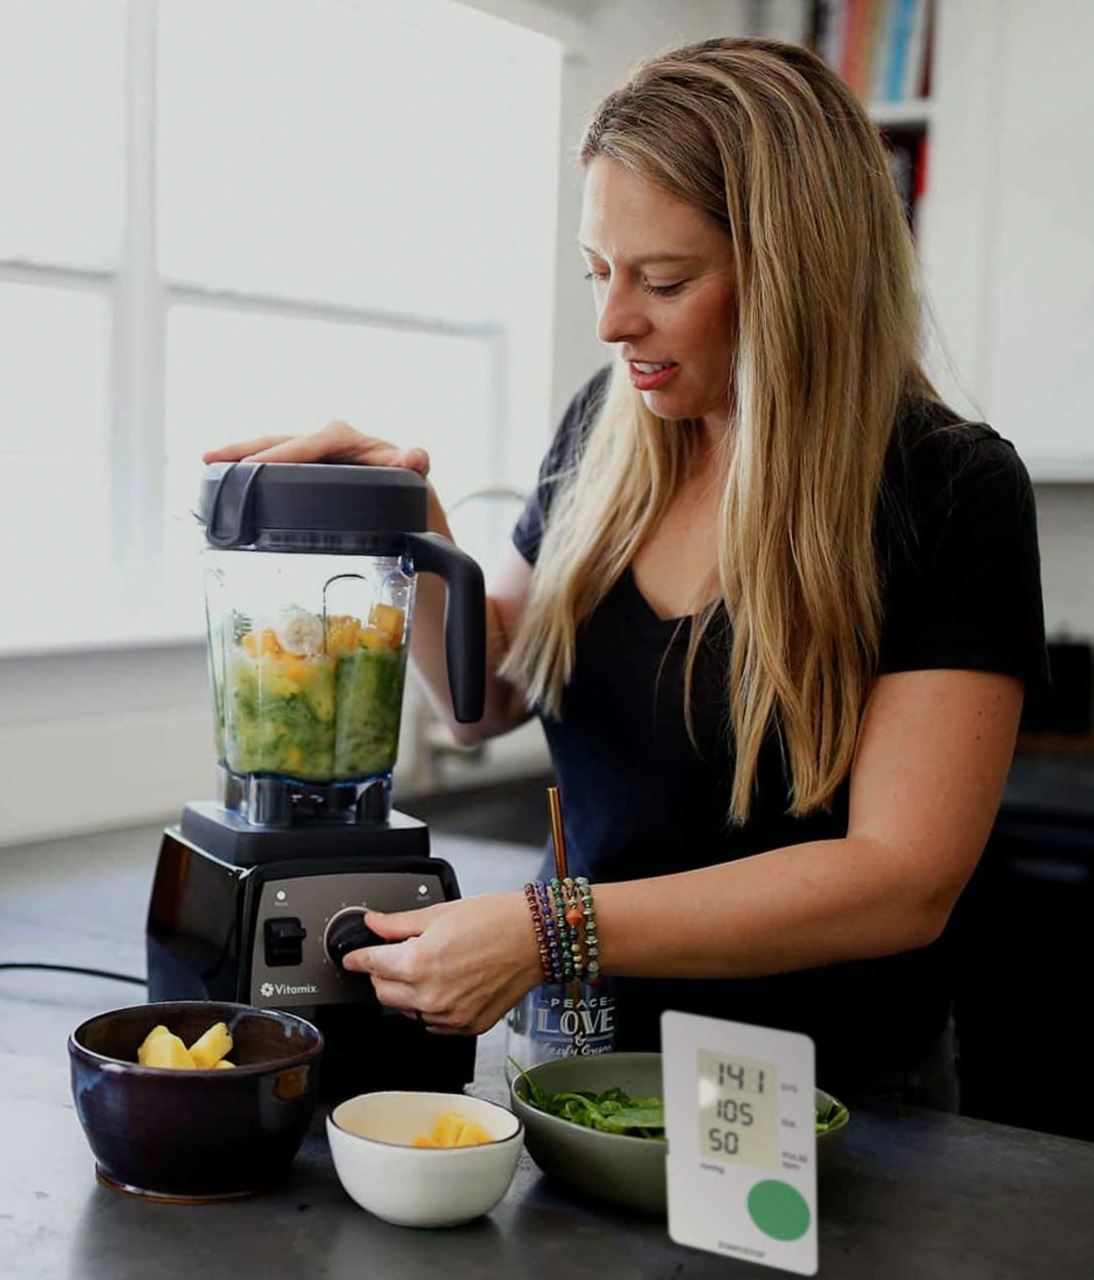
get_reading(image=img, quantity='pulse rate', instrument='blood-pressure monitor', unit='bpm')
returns 50 bpm
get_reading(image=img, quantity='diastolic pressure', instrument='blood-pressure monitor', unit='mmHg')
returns 105 mmHg
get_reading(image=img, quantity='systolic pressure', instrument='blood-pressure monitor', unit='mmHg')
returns 141 mmHg
